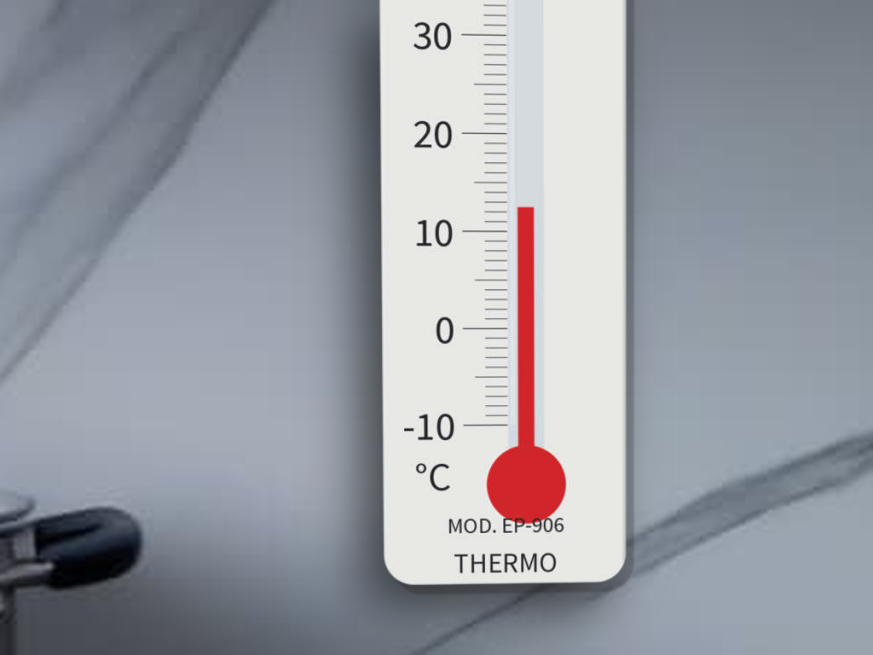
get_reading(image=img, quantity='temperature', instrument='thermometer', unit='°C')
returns 12.5 °C
